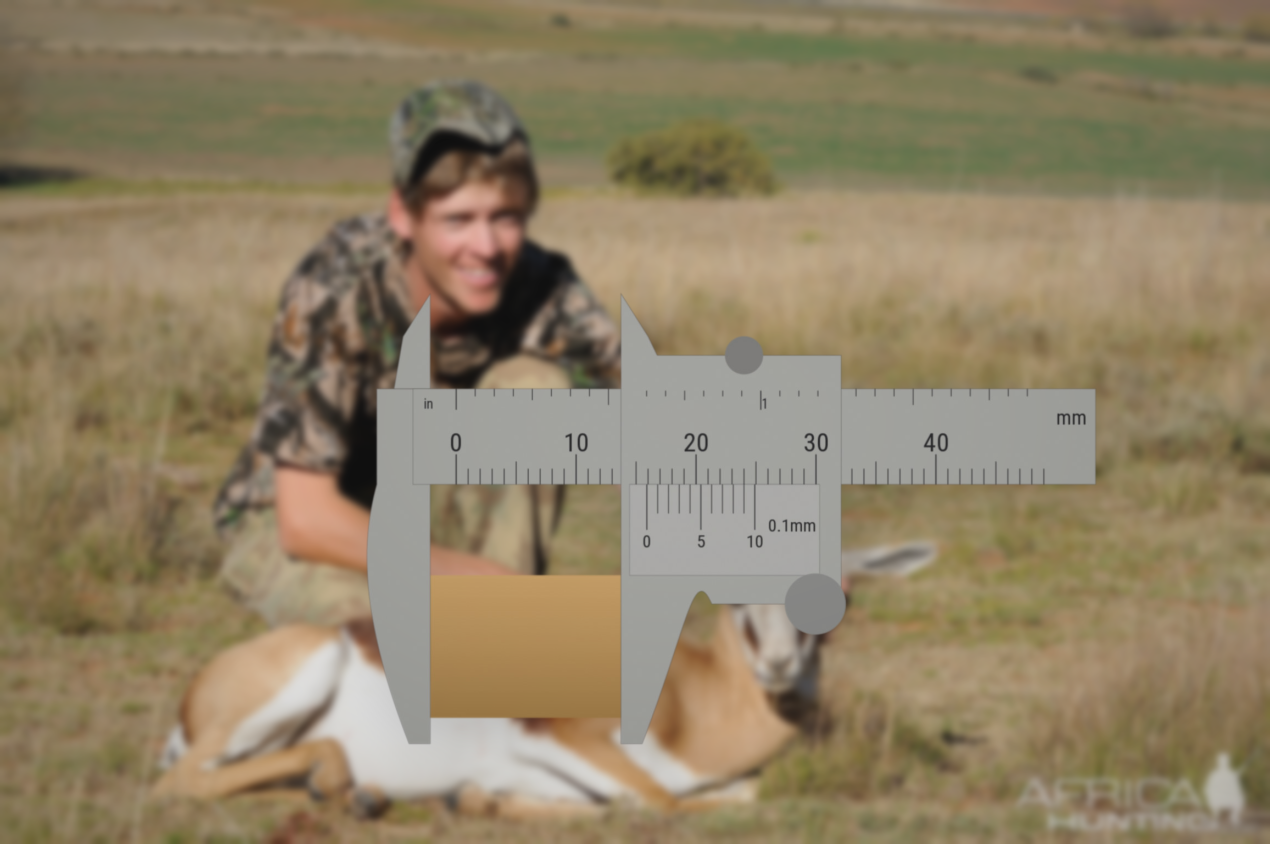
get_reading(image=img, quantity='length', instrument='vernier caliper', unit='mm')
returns 15.9 mm
